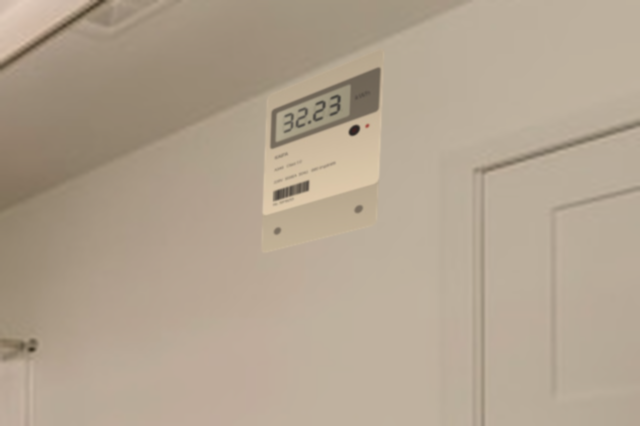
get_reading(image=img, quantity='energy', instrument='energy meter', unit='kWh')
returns 32.23 kWh
